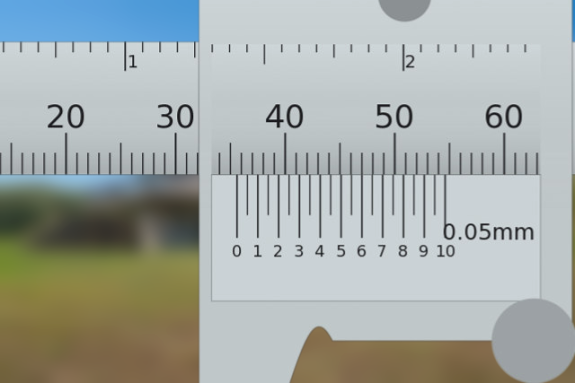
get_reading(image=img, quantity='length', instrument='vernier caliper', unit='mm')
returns 35.6 mm
